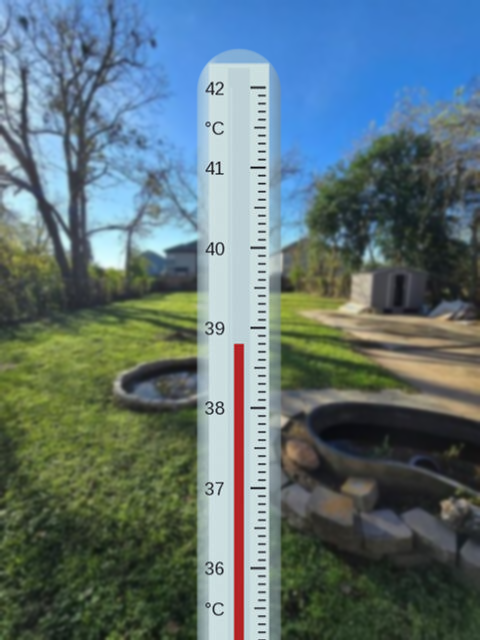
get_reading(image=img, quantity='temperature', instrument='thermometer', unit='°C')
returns 38.8 °C
